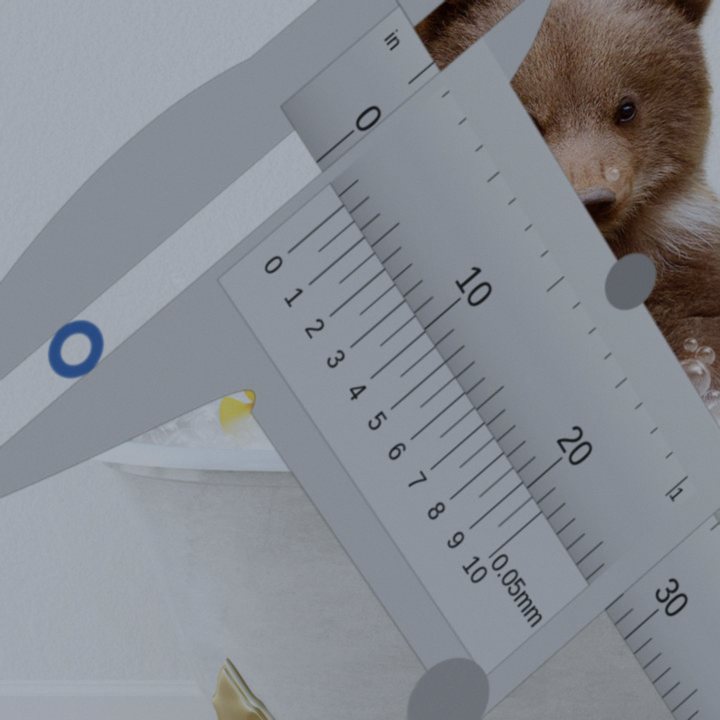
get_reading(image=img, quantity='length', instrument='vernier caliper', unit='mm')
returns 2.5 mm
